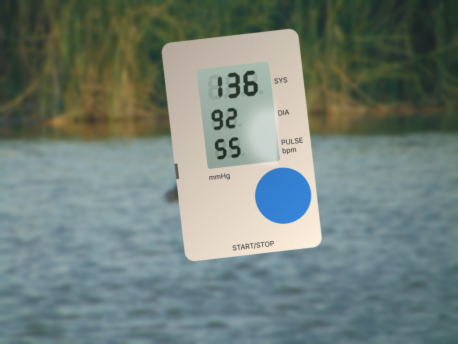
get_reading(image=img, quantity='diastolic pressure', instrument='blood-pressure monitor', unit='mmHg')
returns 92 mmHg
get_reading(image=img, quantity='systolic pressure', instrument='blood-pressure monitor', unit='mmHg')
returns 136 mmHg
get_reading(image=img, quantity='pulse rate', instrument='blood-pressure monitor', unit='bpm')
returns 55 bpm
